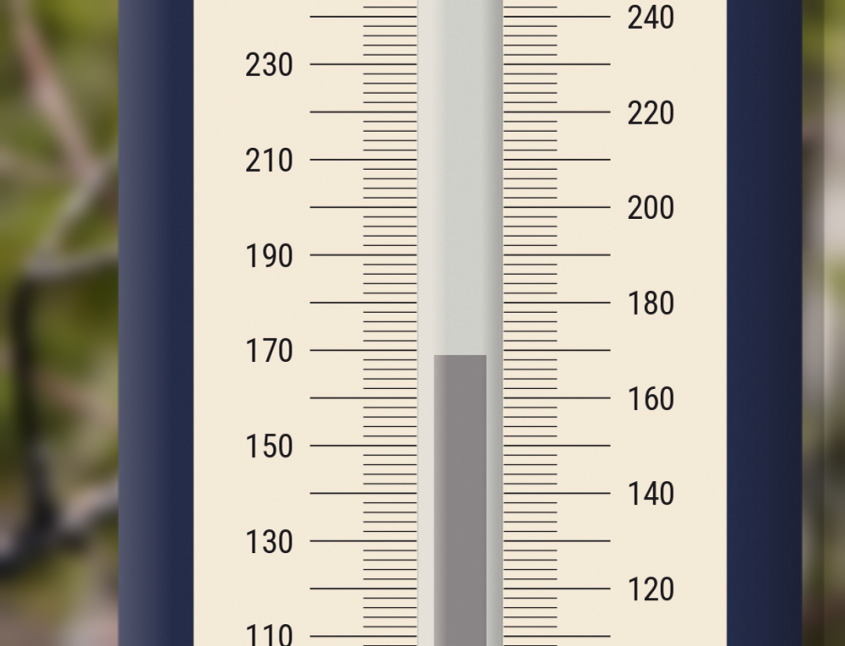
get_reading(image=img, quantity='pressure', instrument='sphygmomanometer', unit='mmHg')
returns 169 mmHg
